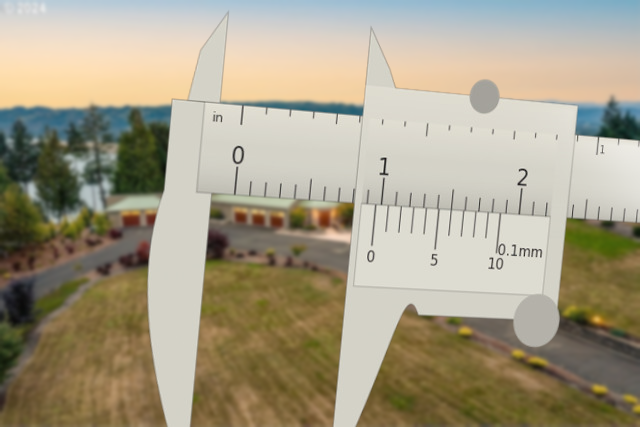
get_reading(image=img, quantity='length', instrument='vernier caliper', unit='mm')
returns 9.6 mm
